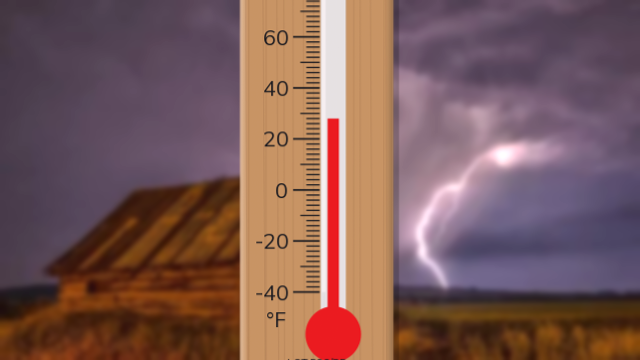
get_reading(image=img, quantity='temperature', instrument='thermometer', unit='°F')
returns 28 °F
